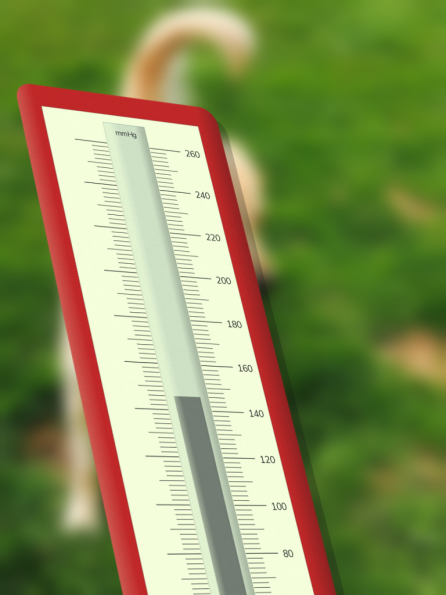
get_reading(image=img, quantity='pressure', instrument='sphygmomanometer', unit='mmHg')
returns 146 mmHg
